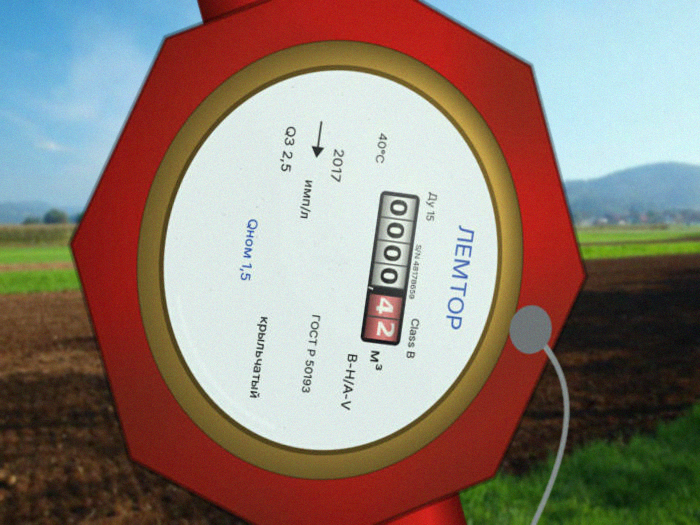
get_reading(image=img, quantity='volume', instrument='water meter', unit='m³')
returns 0.42 m³
